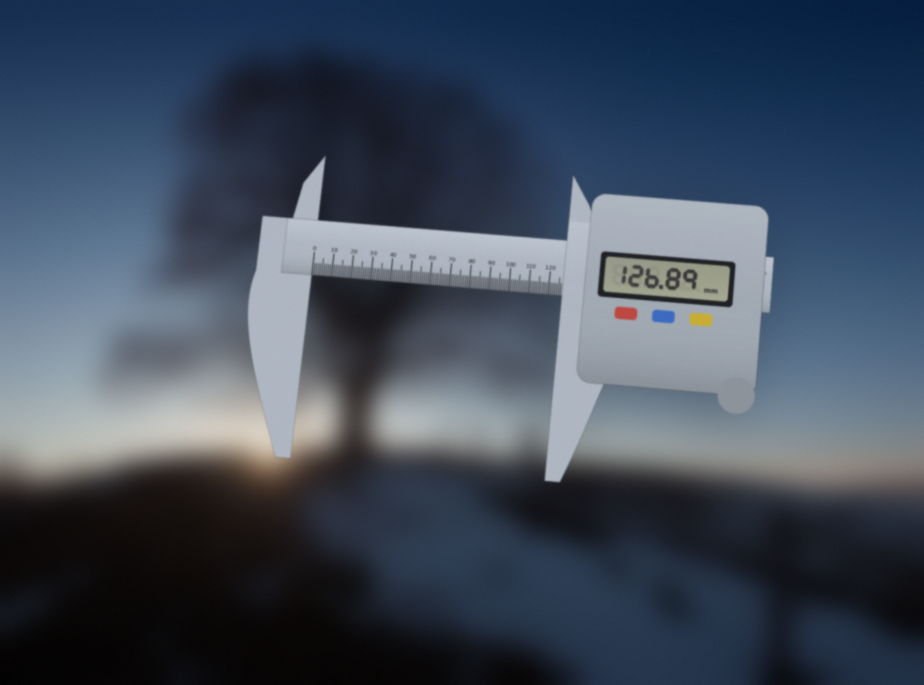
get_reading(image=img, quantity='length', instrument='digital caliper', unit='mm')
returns 126.89 mm
